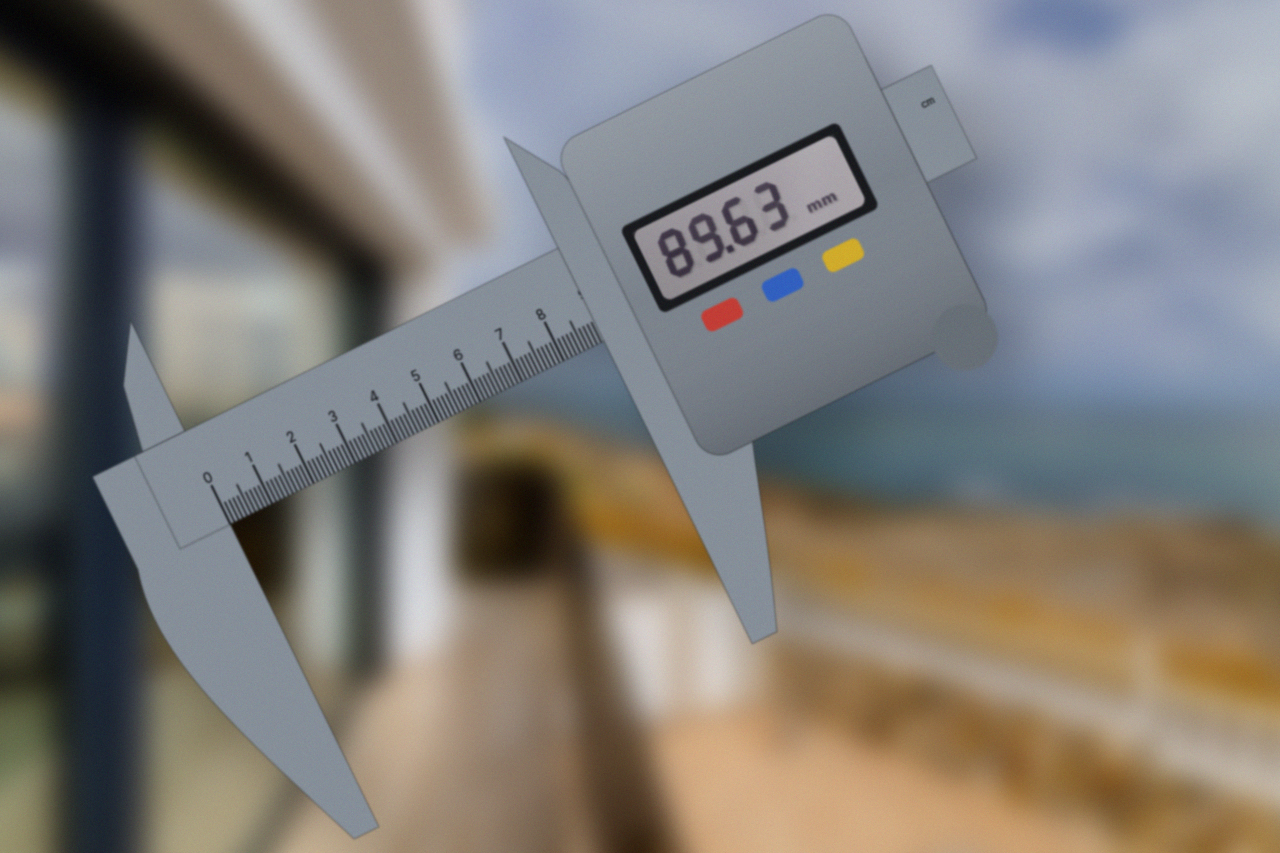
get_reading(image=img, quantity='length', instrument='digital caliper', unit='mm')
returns 89.63 mm
